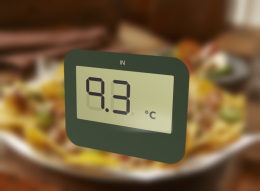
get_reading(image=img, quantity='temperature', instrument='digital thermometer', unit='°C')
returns 9.3 °C
